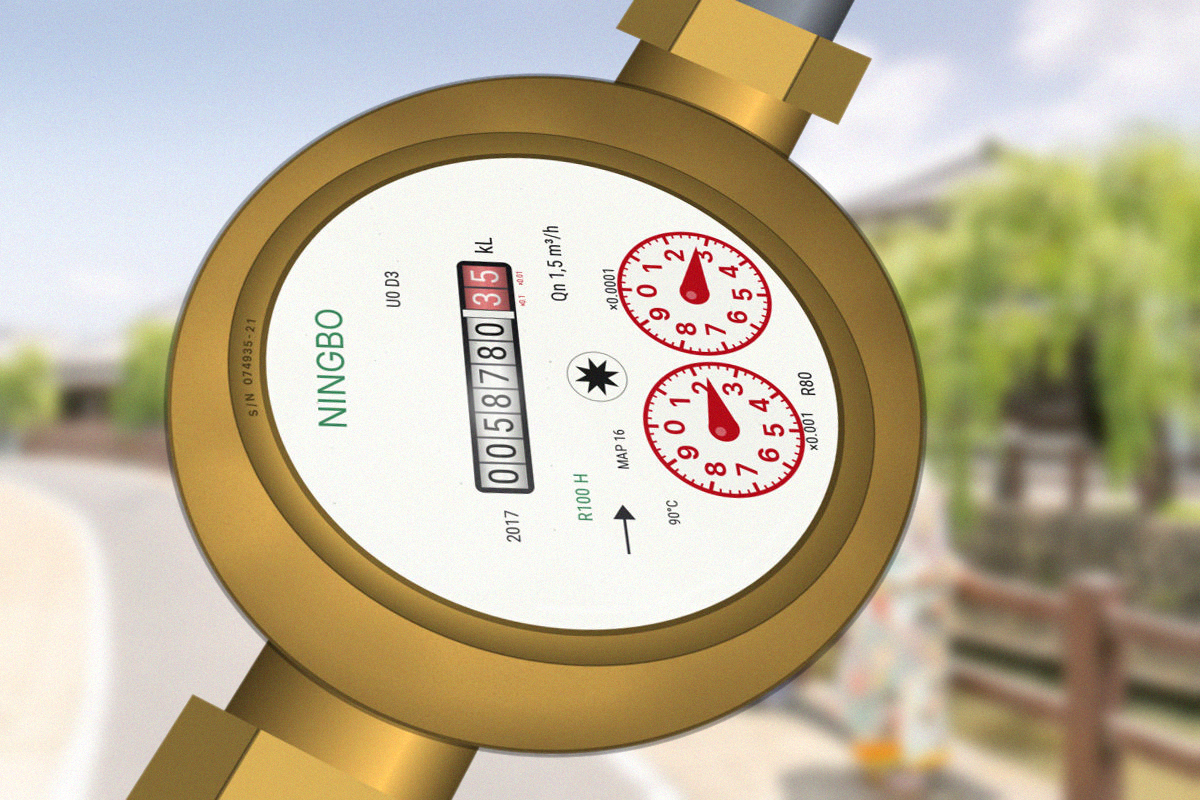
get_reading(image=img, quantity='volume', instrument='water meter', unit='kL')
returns 58780.3522 kL
